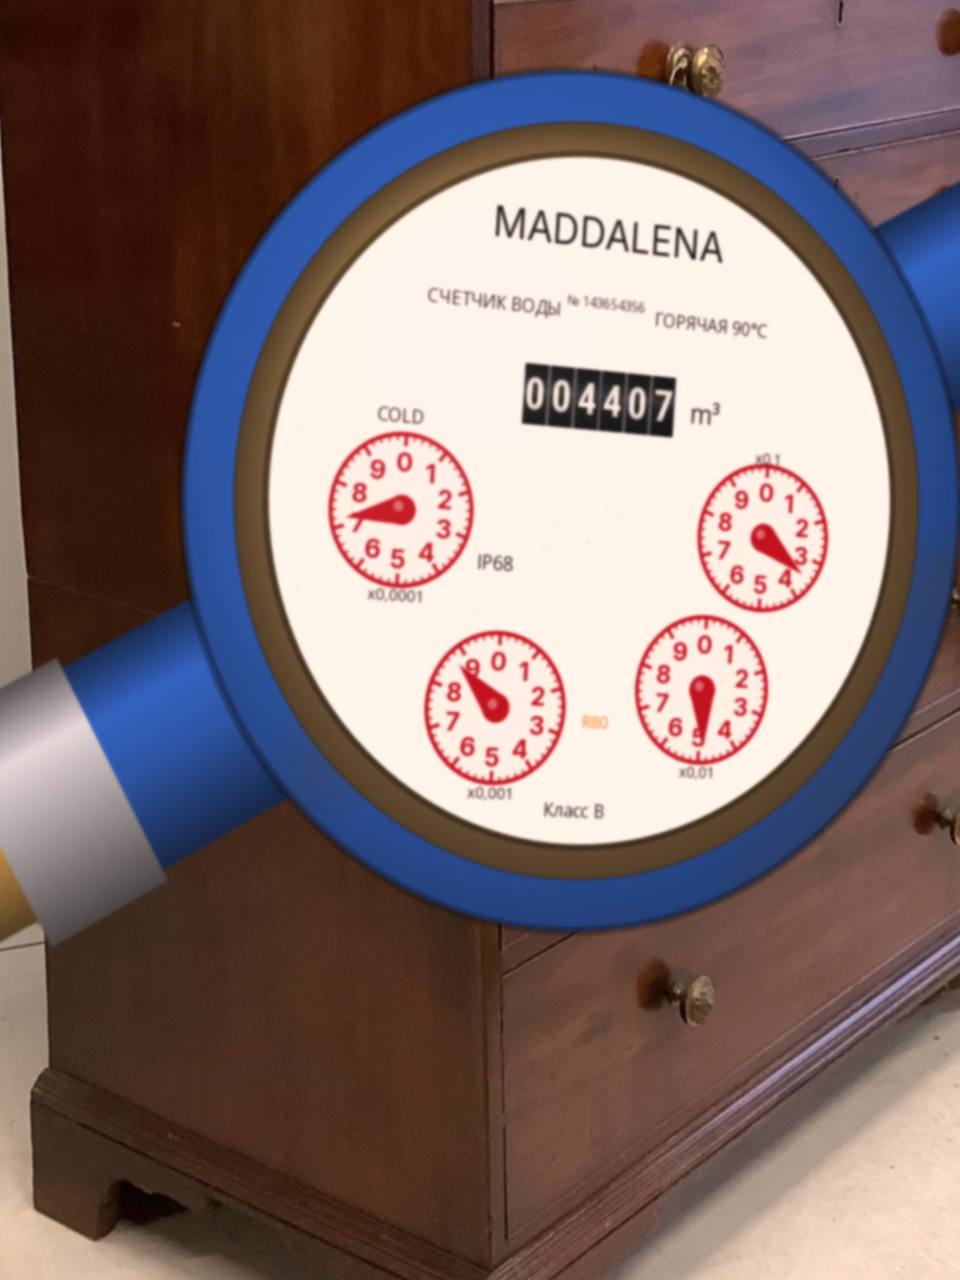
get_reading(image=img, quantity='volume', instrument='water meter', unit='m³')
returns 4407.3487 m³
